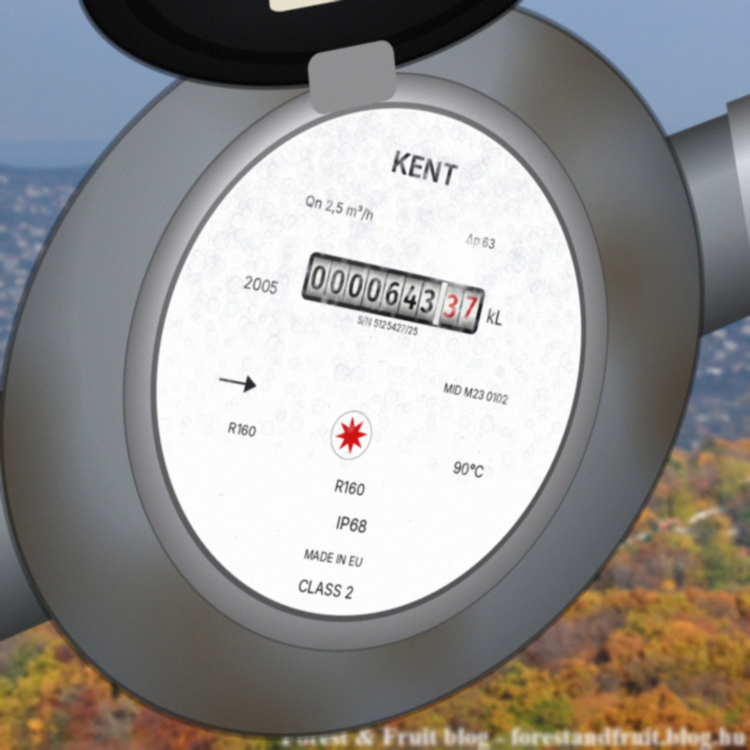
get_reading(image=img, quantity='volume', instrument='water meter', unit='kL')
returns 643.37 kL
